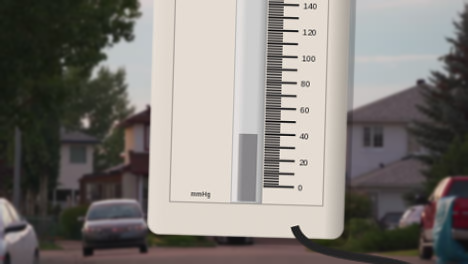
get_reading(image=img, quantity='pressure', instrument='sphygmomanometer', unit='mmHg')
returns 40 mmHg
